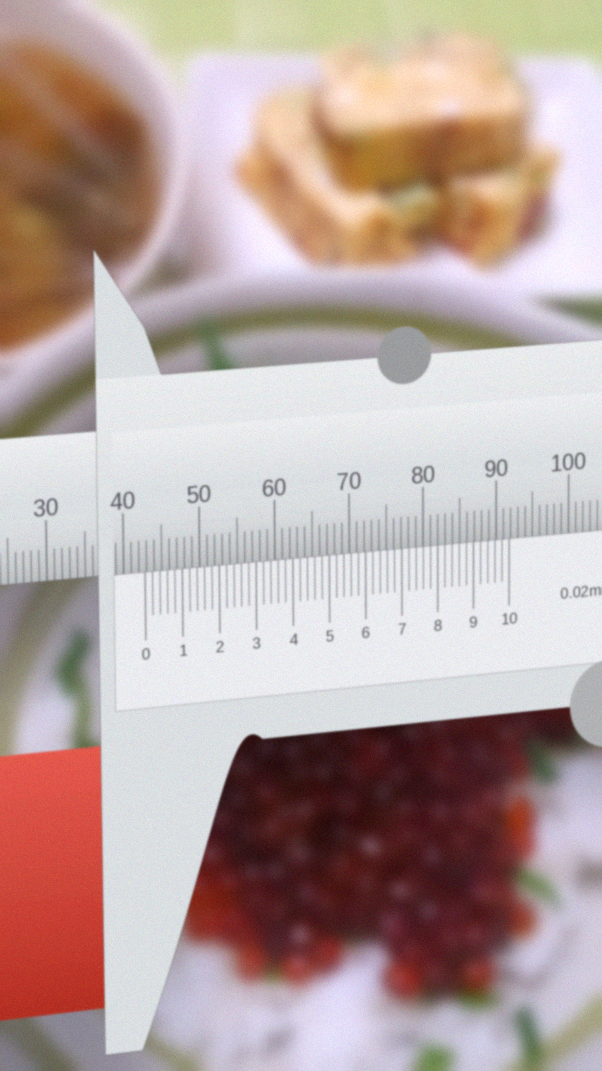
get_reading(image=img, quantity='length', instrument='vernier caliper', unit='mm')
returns 42.8 mm
